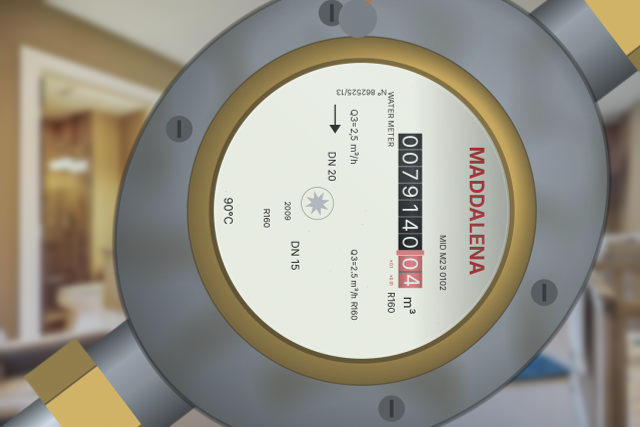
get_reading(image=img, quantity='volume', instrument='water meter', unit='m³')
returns 79140.04 m³
